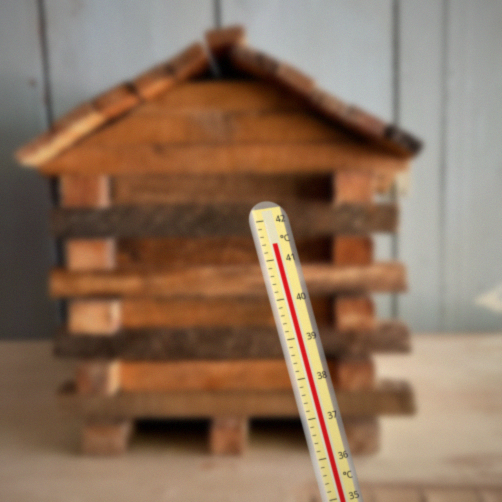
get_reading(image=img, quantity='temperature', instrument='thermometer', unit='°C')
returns 41.4 °C
